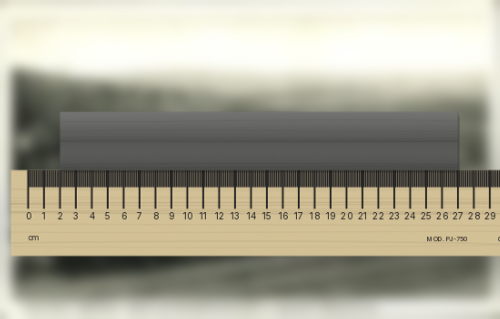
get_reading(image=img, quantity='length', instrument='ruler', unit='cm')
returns 25 cm
